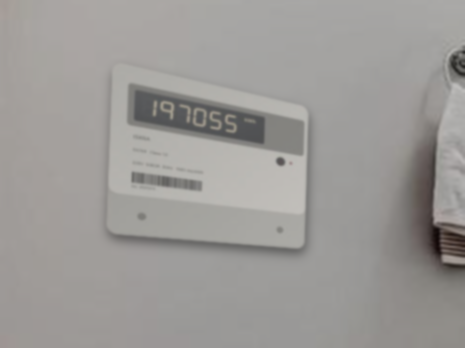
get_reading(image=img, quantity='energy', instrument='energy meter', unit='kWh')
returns 197055 kWh
